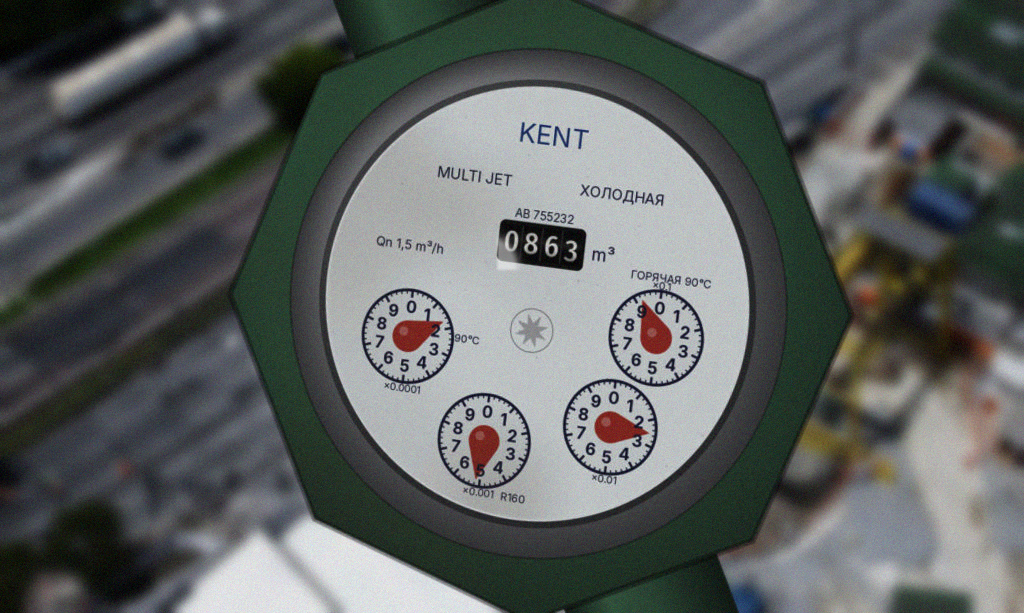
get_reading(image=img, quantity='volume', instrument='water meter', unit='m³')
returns 862.9251 m³
